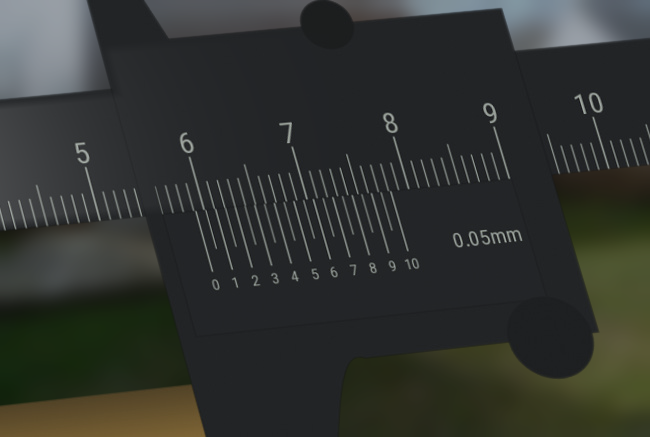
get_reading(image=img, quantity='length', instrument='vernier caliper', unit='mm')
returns 59.2 mm
